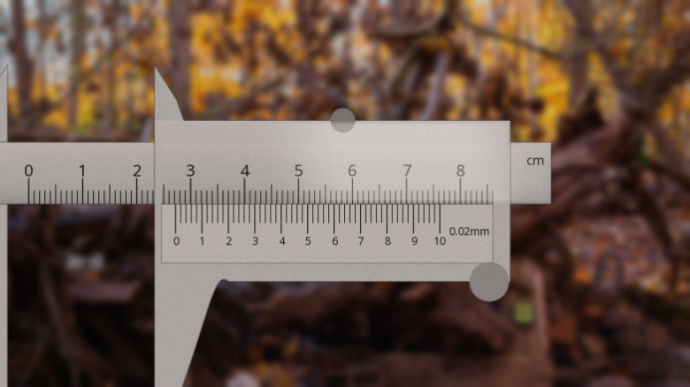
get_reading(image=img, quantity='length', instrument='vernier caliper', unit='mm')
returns 27.2 mm
